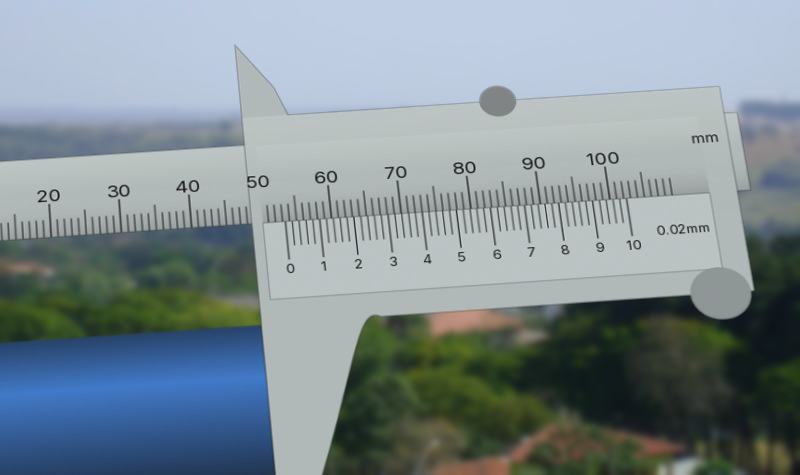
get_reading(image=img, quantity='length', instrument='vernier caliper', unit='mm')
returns 53.4 mm
